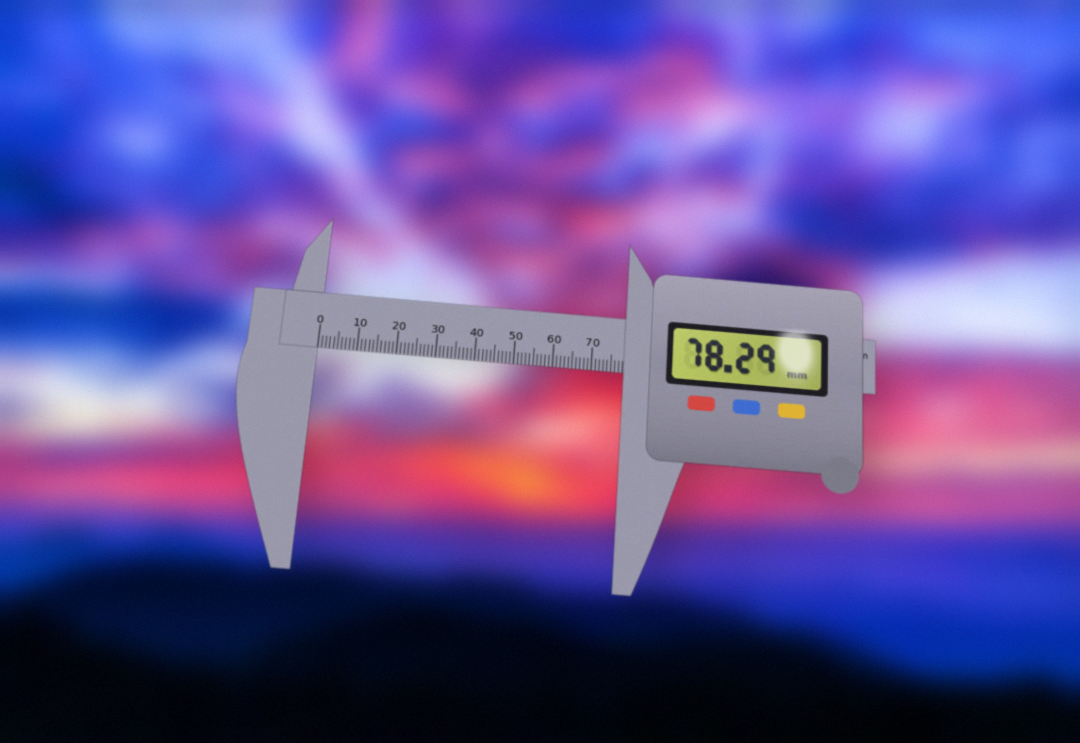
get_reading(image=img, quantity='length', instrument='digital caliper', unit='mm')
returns 78.29 mm
